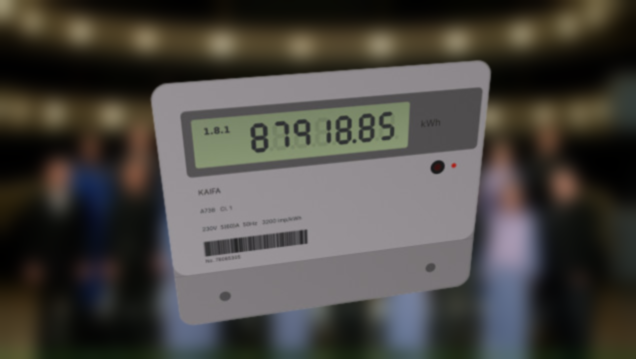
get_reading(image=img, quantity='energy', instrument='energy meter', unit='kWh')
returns 87918.85 kWh
